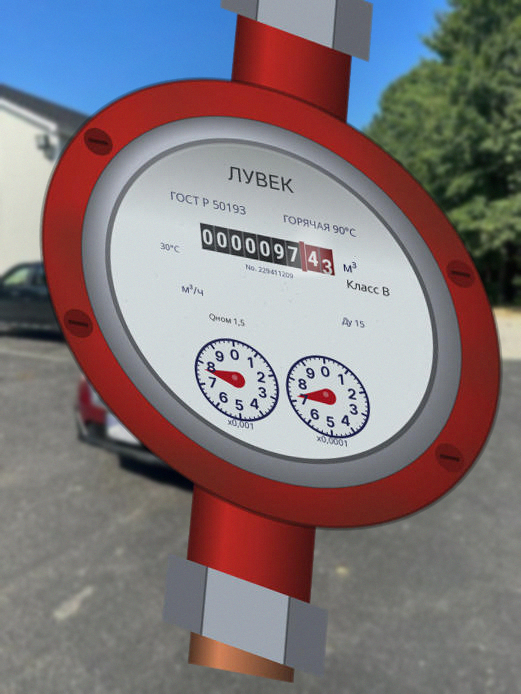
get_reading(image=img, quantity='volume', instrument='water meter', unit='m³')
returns 97.4277 m³
